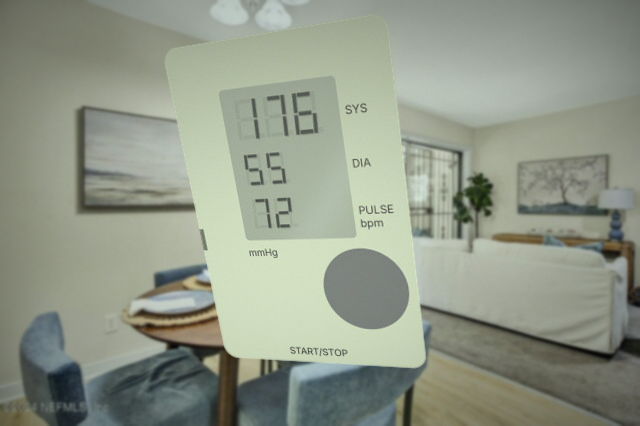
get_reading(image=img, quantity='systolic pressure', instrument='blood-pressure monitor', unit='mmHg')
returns 176 mmHg
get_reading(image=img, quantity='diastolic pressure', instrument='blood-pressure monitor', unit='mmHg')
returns 55 mmHg
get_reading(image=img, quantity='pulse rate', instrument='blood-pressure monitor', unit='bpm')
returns 72 bpm
